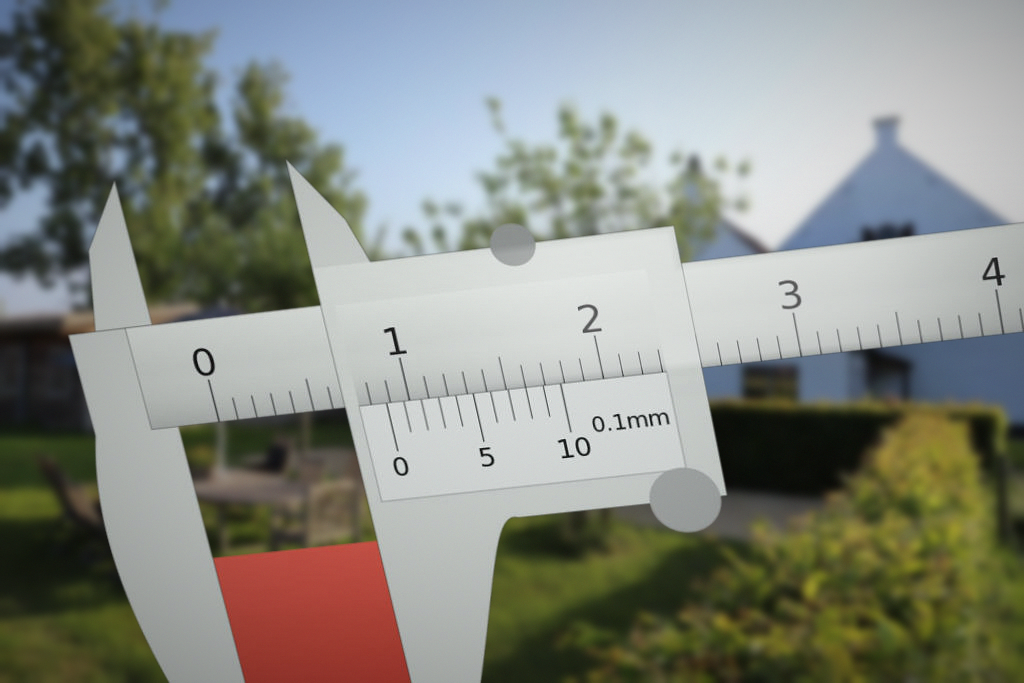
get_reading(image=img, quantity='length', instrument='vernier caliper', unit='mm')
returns 8.8 mm
